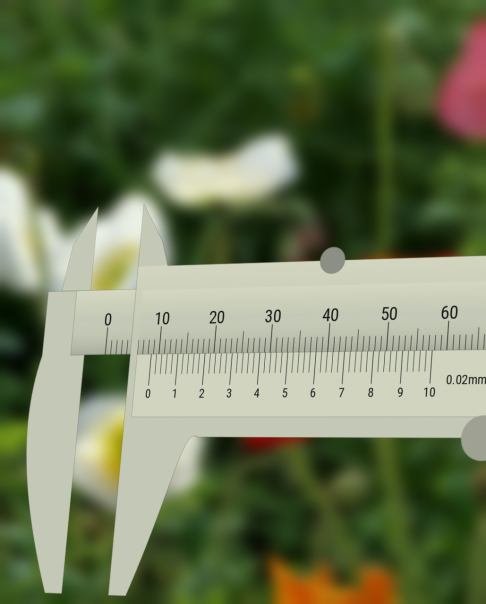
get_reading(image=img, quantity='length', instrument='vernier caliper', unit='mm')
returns 8.6 mm
